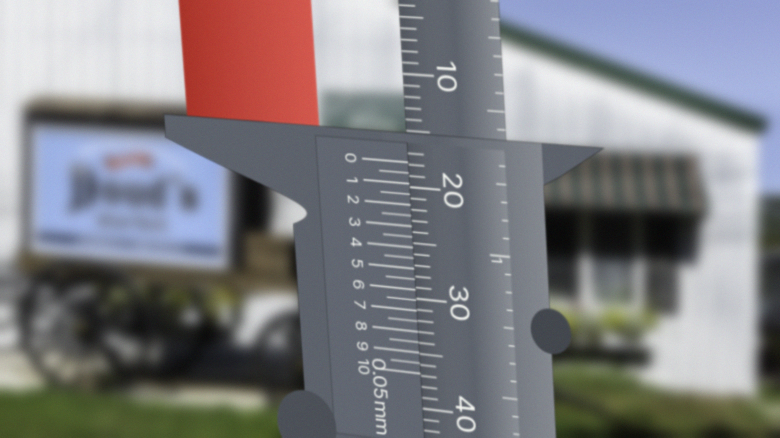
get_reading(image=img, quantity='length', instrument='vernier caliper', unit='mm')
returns 17.8 mm
